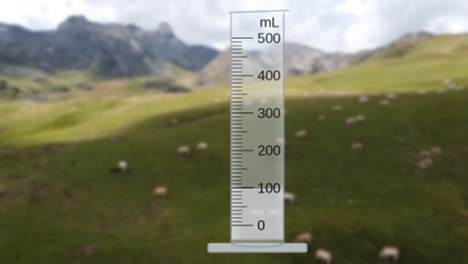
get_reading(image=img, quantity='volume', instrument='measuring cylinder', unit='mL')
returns 100 mL
